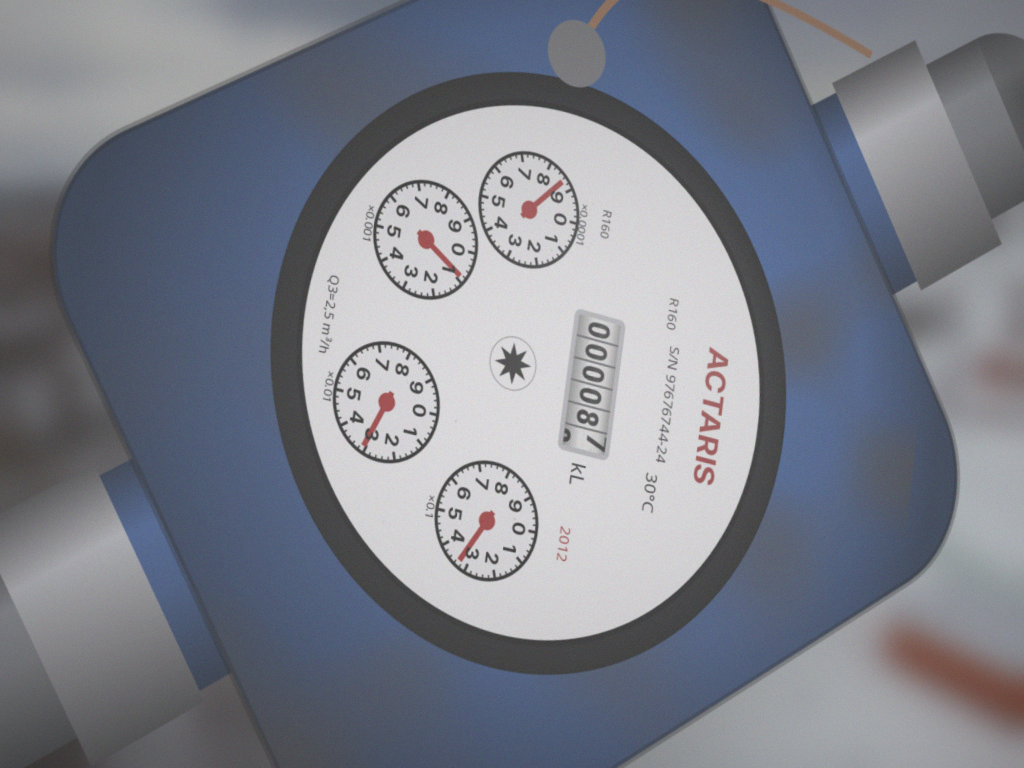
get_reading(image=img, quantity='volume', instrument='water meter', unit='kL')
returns 87.3308 kL
